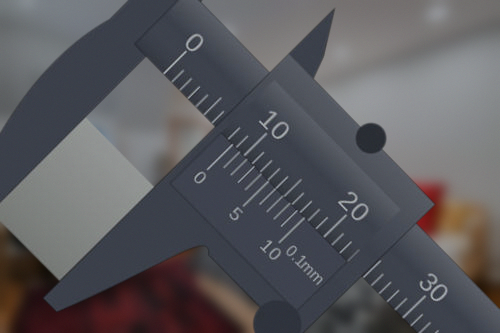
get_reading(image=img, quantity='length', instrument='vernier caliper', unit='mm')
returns 8.6 mm
